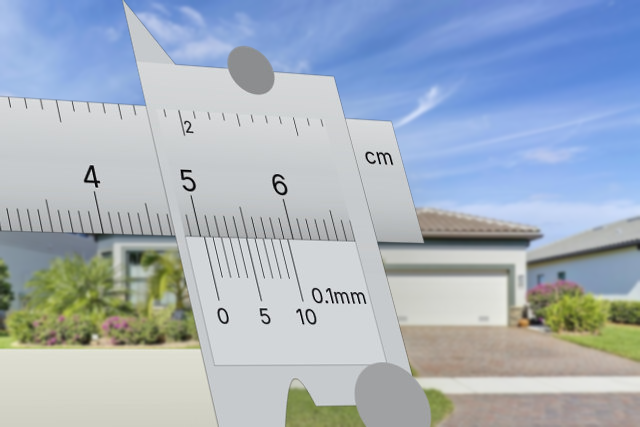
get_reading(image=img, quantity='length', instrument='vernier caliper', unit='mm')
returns 50.4 mm
